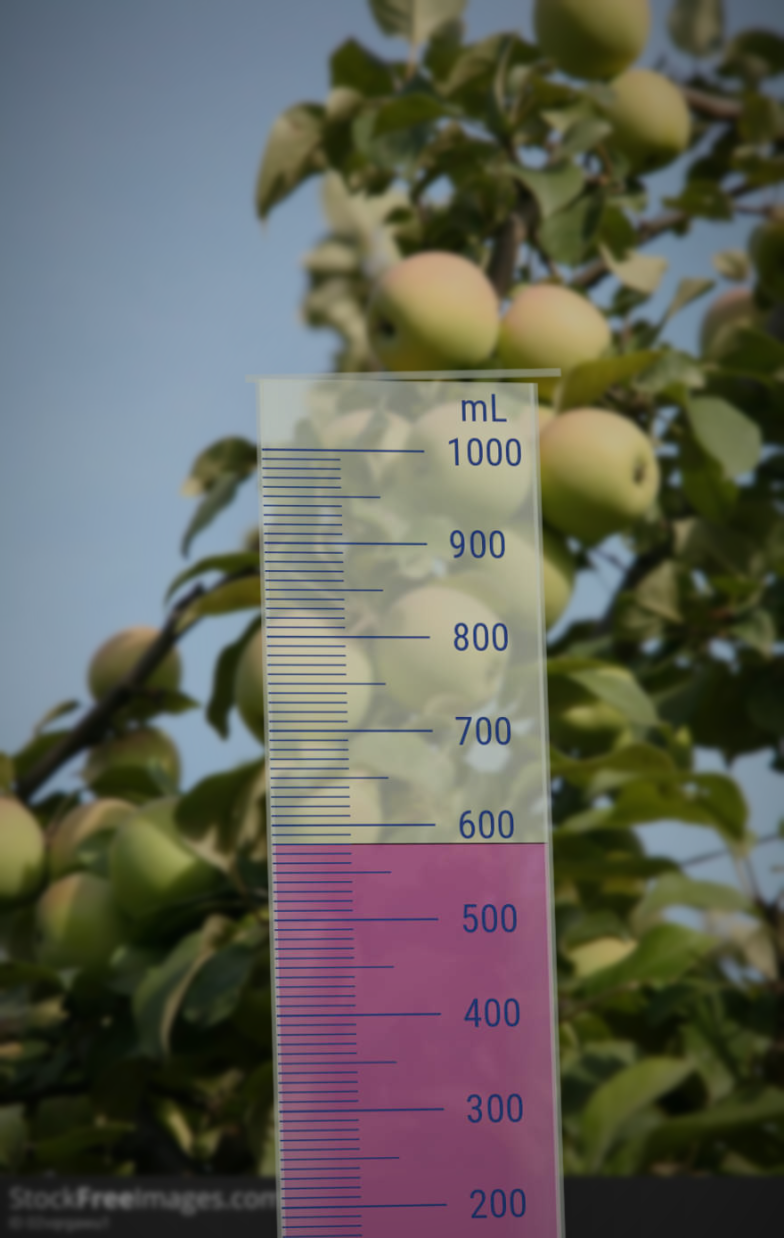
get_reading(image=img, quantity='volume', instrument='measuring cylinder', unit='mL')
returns 580 mL
